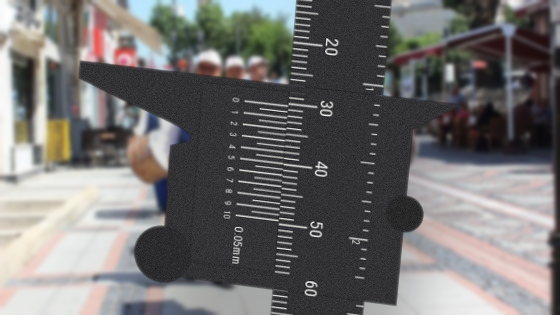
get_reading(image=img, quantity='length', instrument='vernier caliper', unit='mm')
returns 30.4 mm
